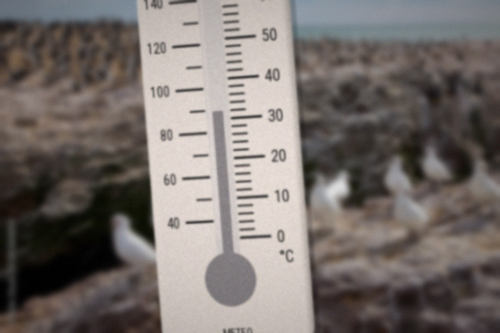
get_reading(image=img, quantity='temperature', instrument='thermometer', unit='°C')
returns 32 °C
